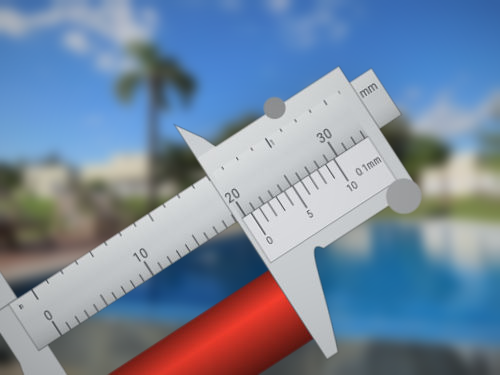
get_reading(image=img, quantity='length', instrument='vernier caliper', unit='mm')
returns 20.6 mm
